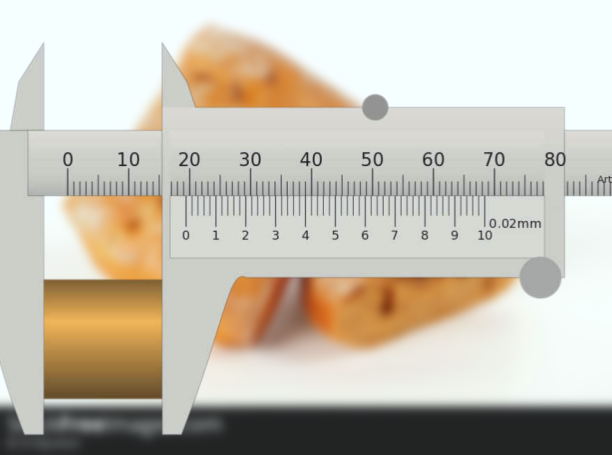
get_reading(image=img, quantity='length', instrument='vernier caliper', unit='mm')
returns 19.4 mm
